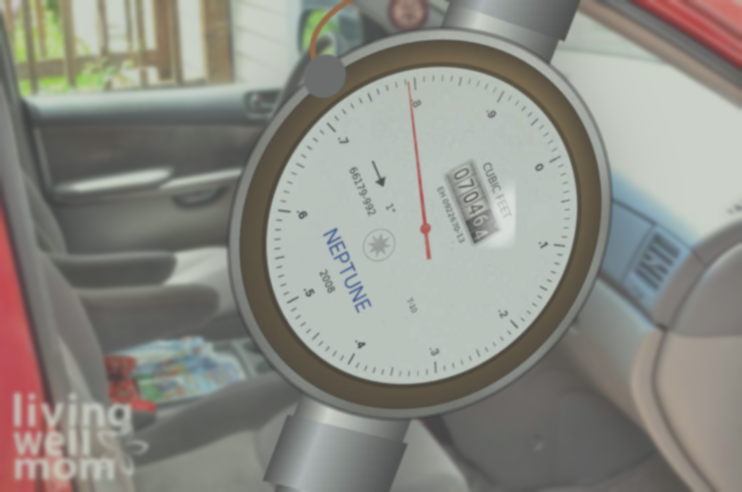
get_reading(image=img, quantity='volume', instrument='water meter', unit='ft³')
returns 70463.79 ft³
